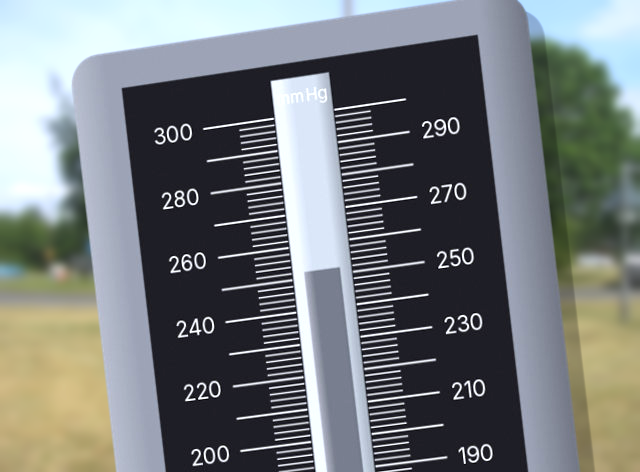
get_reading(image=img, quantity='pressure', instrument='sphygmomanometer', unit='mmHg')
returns 252 mmHg
